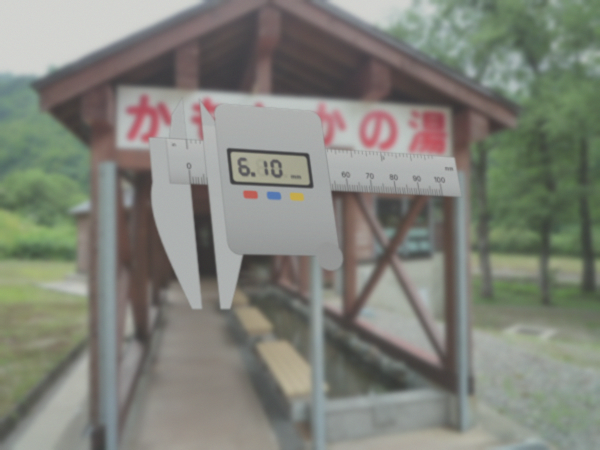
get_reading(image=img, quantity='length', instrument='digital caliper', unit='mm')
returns 6.10 mm
